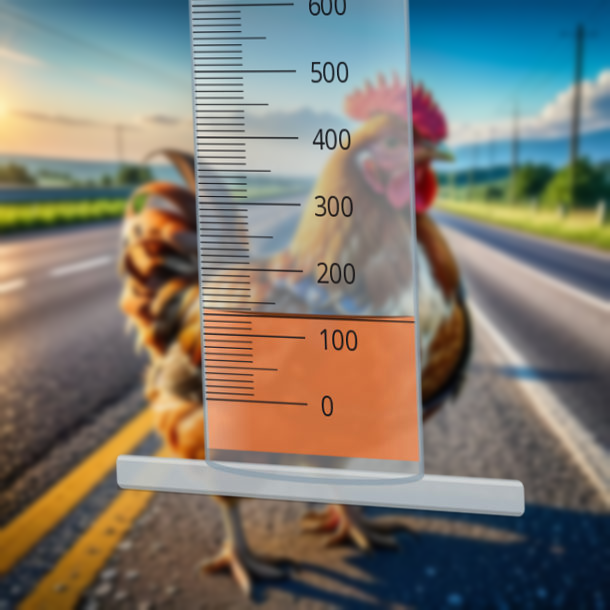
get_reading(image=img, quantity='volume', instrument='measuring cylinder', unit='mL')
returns 130 mL
